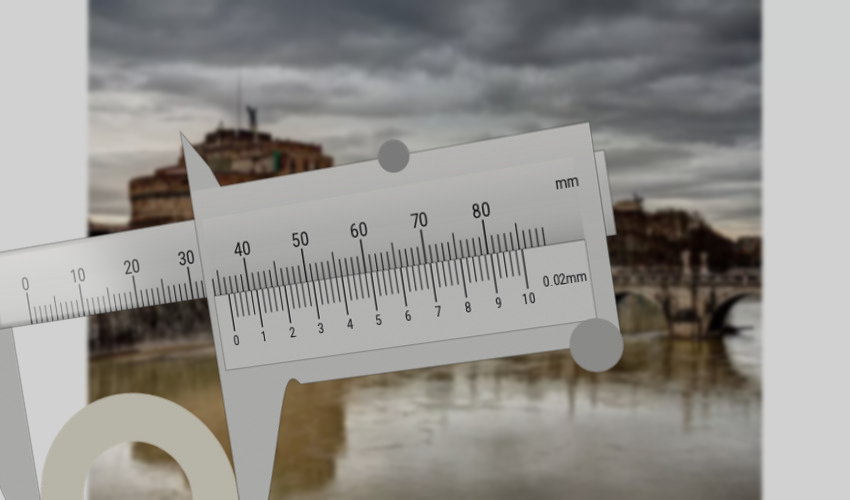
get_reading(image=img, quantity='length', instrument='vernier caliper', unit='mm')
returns 36.4 mm
